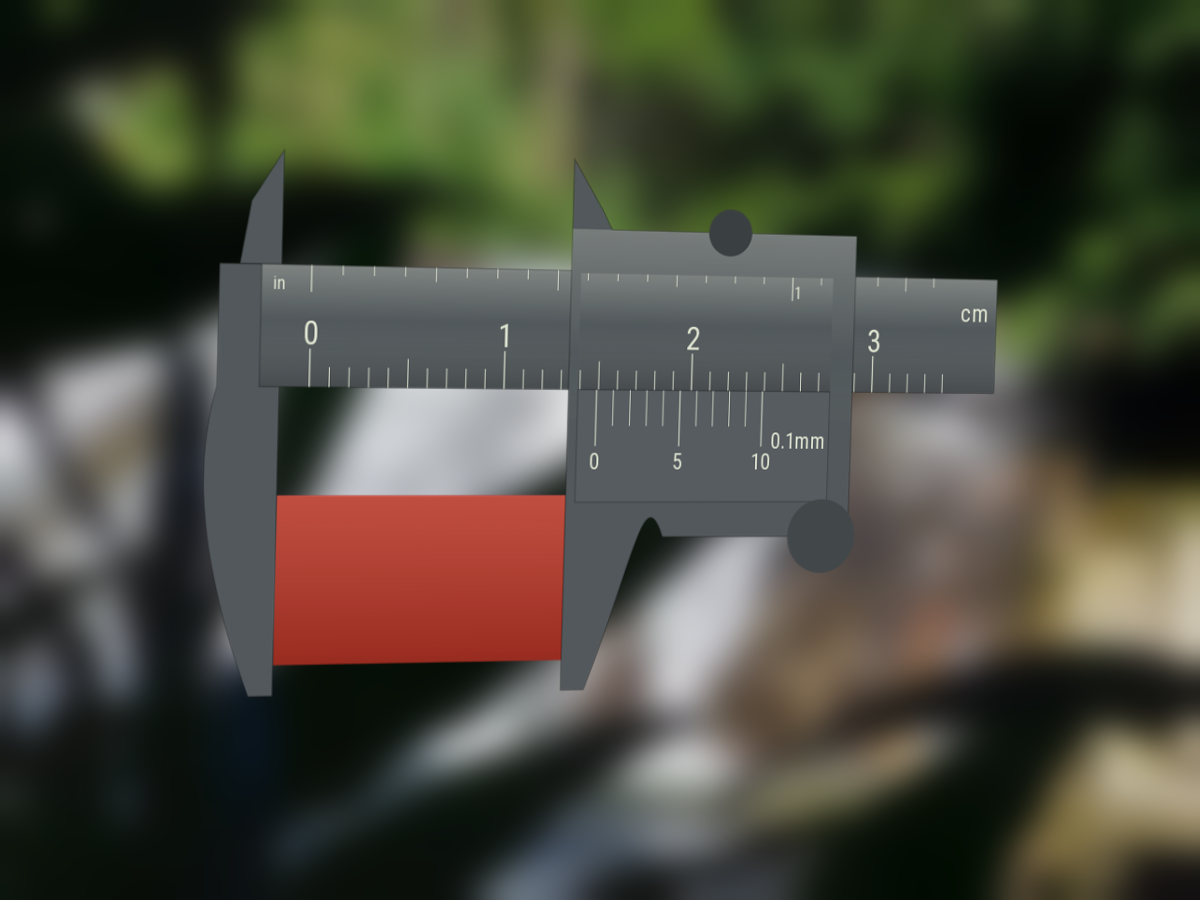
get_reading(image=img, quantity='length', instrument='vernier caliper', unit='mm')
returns 14.9 mm
